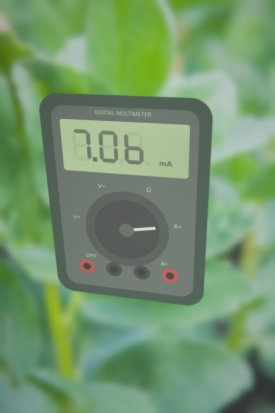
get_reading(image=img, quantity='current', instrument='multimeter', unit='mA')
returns 7.06 mA
